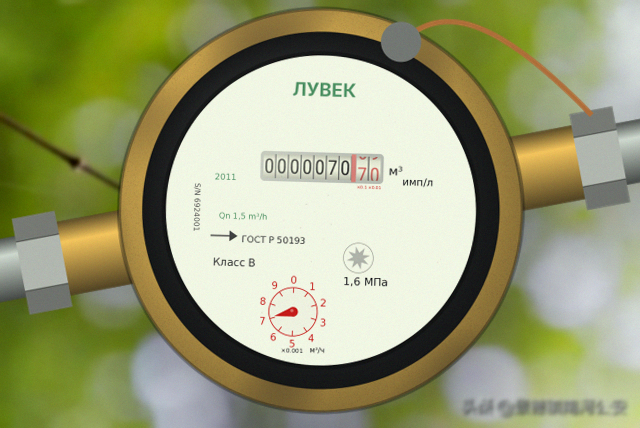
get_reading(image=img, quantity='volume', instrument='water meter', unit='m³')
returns 70.697 m³
